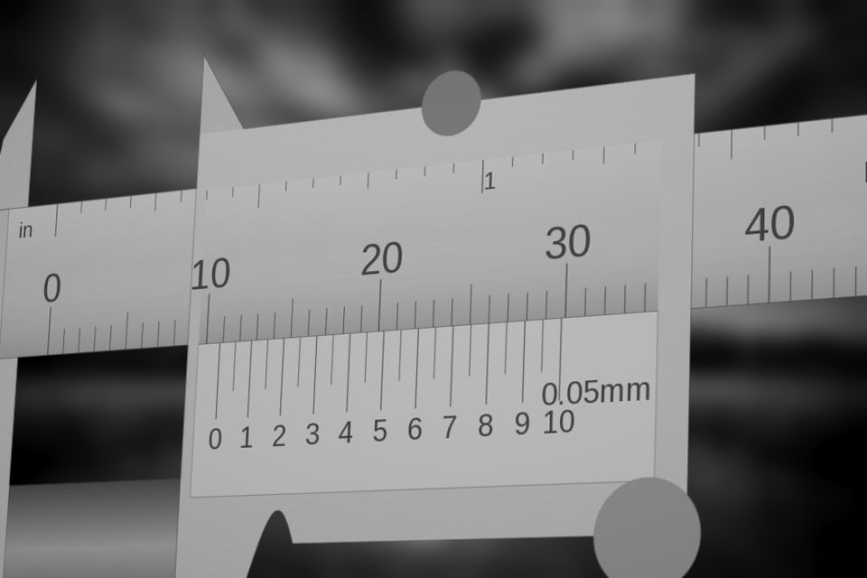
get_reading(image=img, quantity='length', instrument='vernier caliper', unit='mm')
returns 10.8 mm
